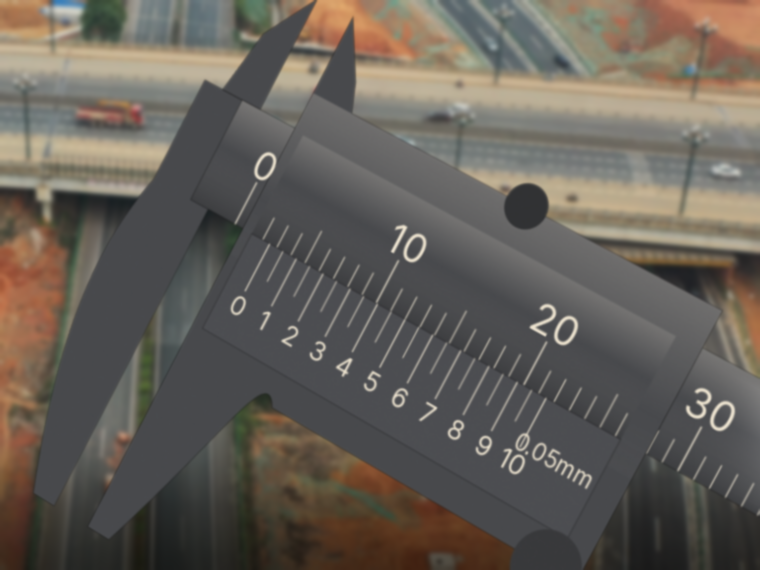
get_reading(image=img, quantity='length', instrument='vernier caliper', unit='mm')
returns 2.5 mm
